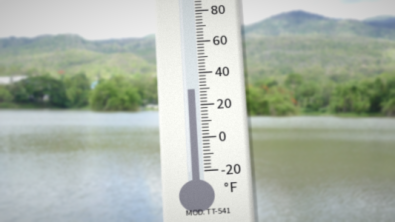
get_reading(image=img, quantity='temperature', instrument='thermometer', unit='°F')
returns 30 °F
